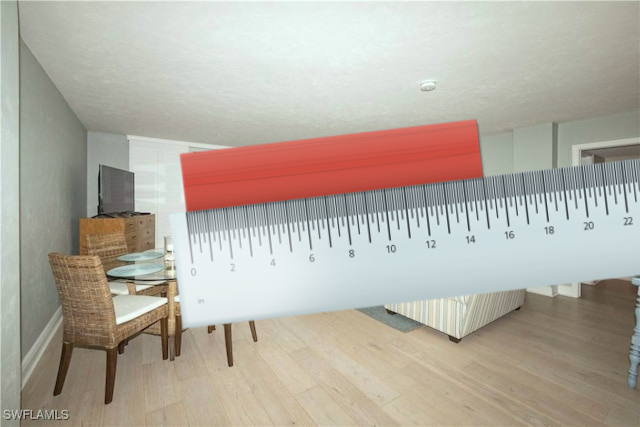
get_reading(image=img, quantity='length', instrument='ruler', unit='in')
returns 15 in
